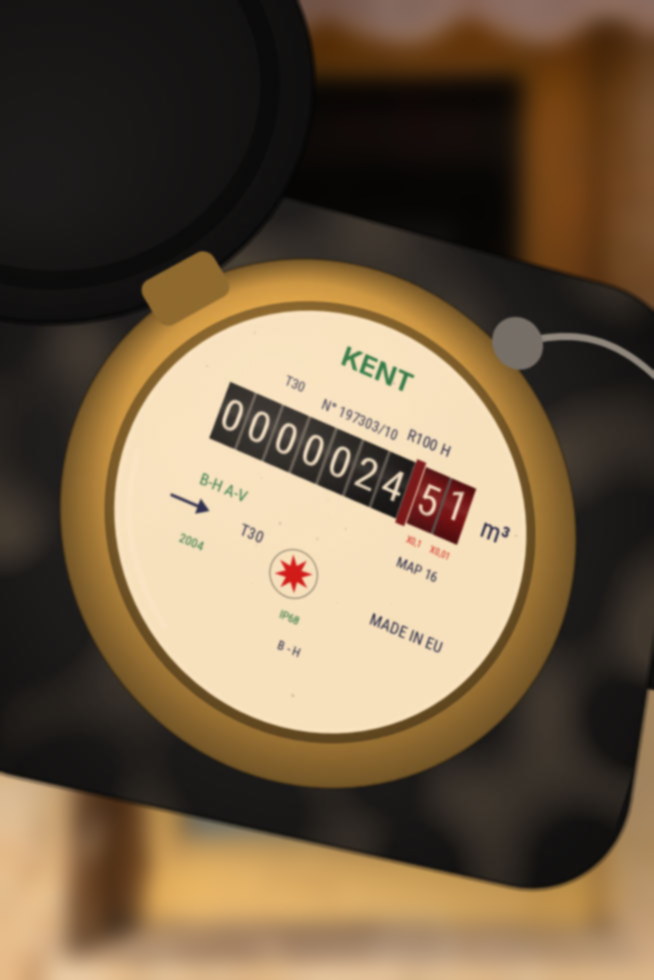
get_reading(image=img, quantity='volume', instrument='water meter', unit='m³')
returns 24.51 m³
